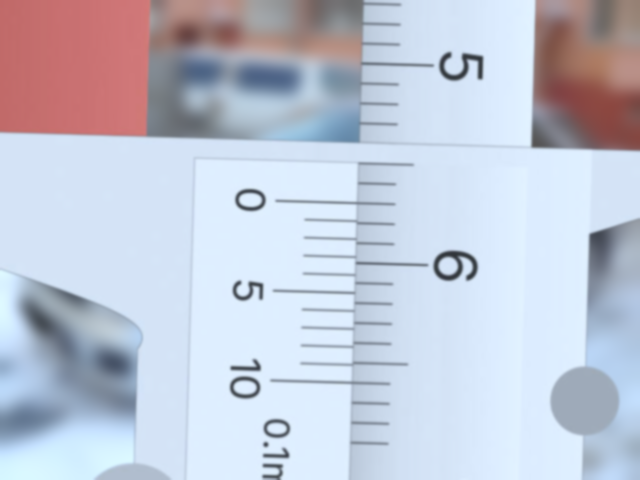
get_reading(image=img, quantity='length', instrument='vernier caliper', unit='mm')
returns 57.0 mm
